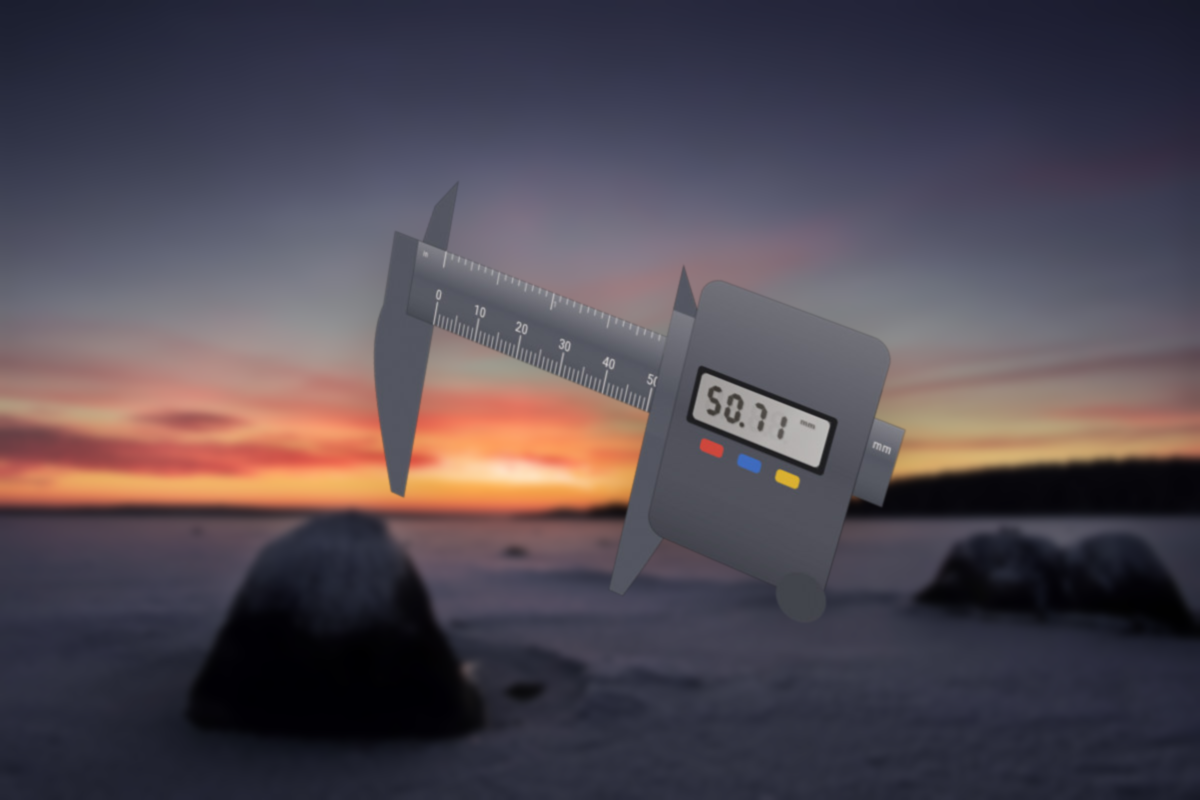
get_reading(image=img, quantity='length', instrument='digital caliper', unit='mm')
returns 50.71 mm
